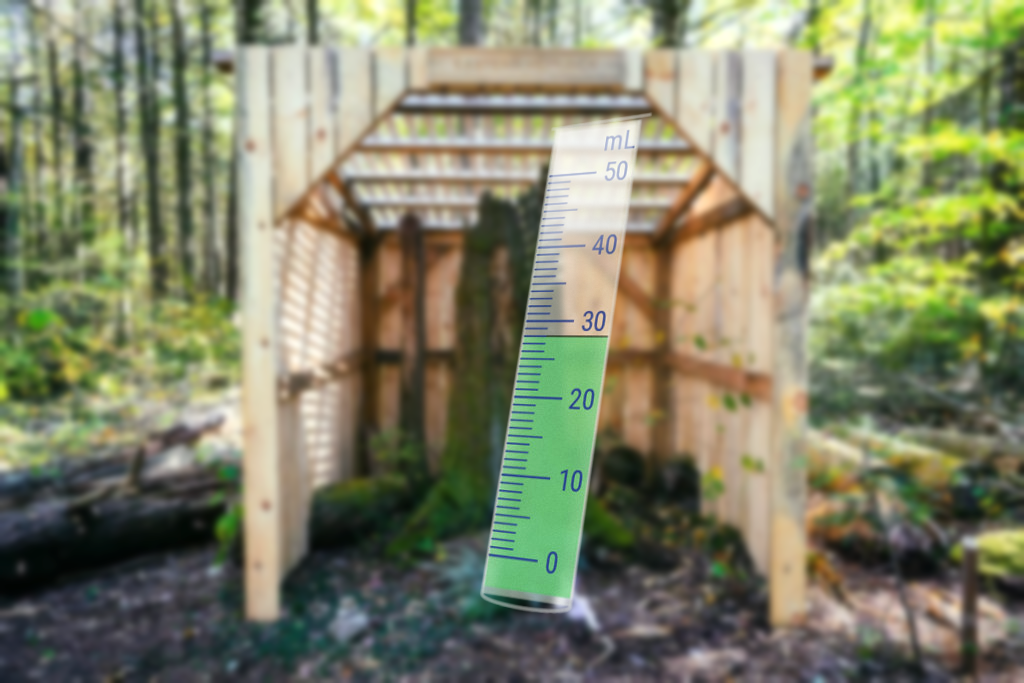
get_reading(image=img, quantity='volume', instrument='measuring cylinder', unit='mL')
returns 28 mL
